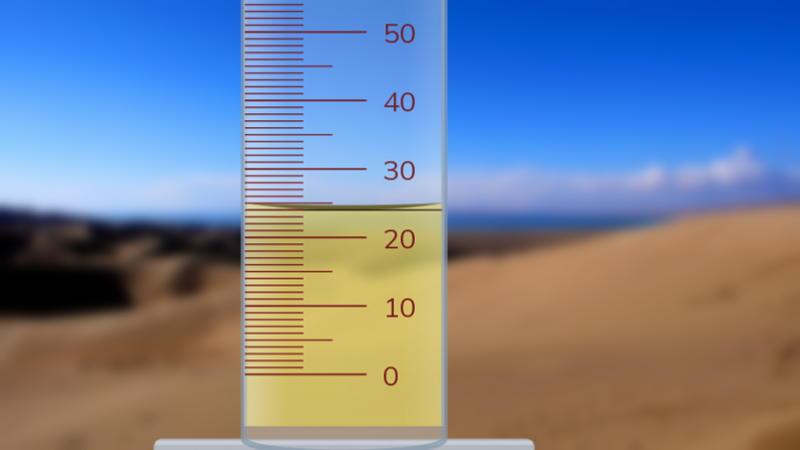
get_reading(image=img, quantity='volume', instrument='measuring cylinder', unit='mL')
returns 24 mL
